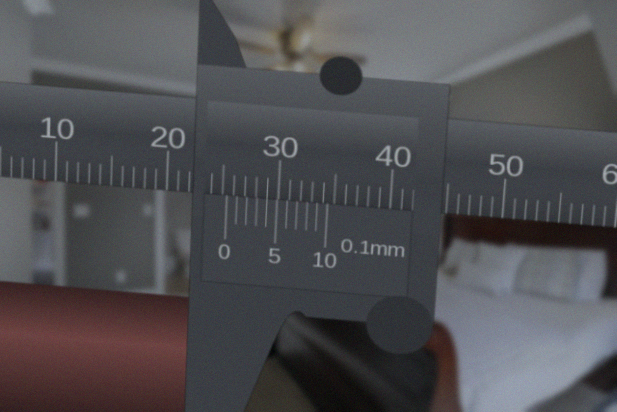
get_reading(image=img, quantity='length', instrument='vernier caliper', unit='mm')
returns 25.4 mm
